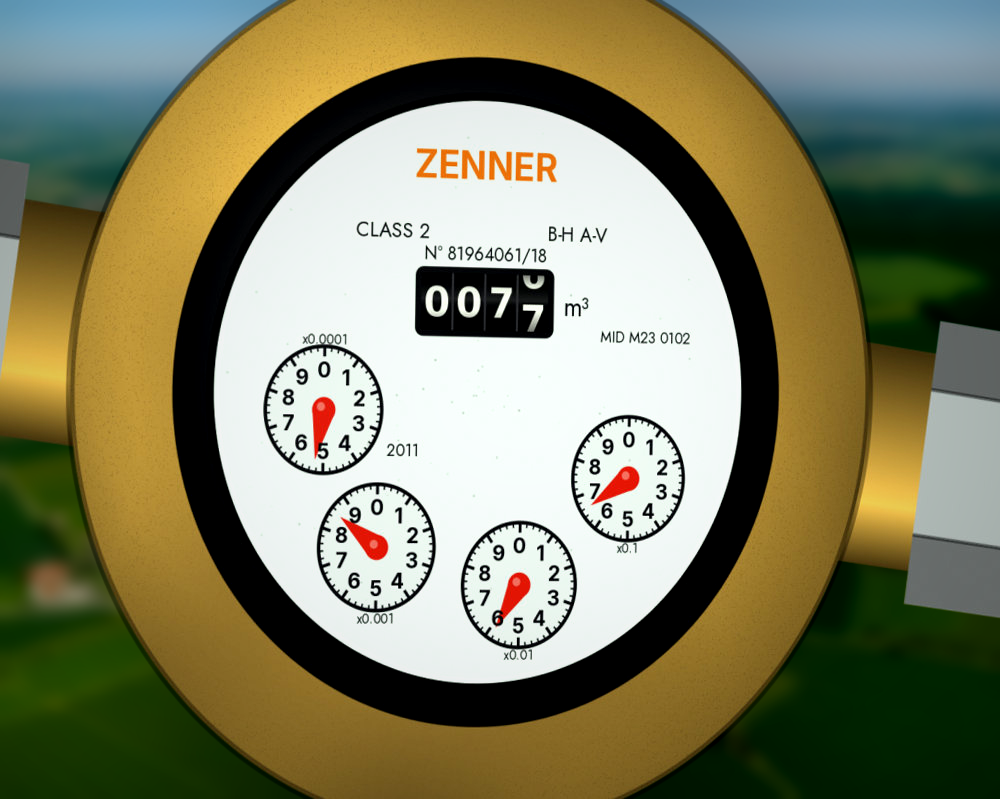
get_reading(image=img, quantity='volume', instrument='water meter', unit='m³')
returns 76.6585 m³
